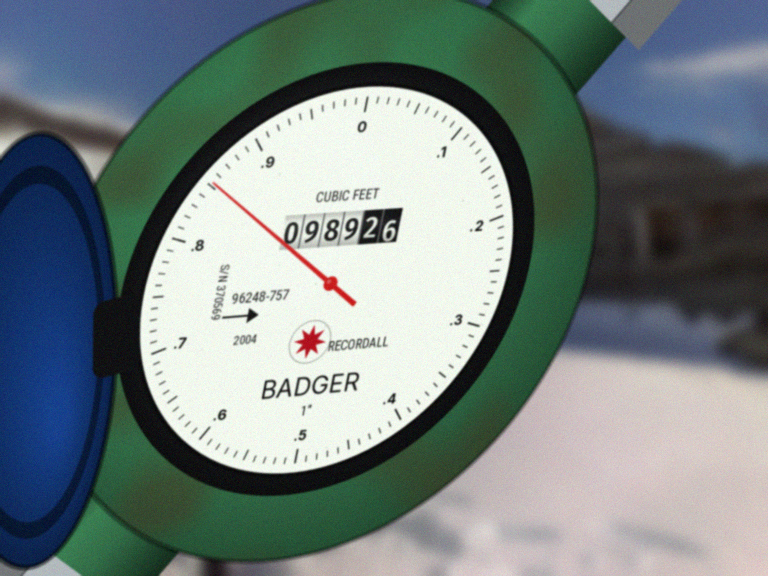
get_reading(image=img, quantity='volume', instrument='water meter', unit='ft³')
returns 98925.85 ft³
